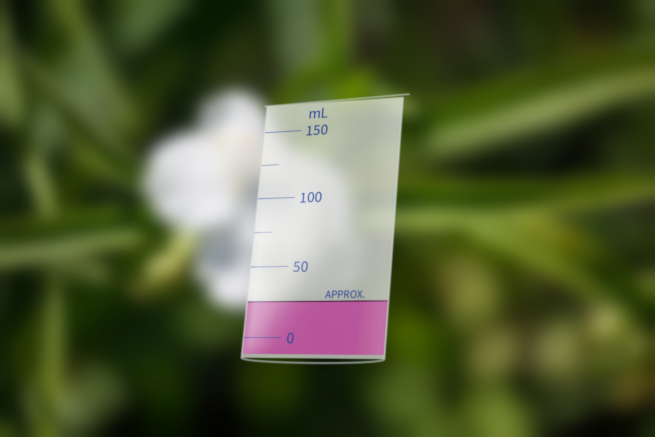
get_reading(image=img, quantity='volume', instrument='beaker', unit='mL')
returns 25 mL
